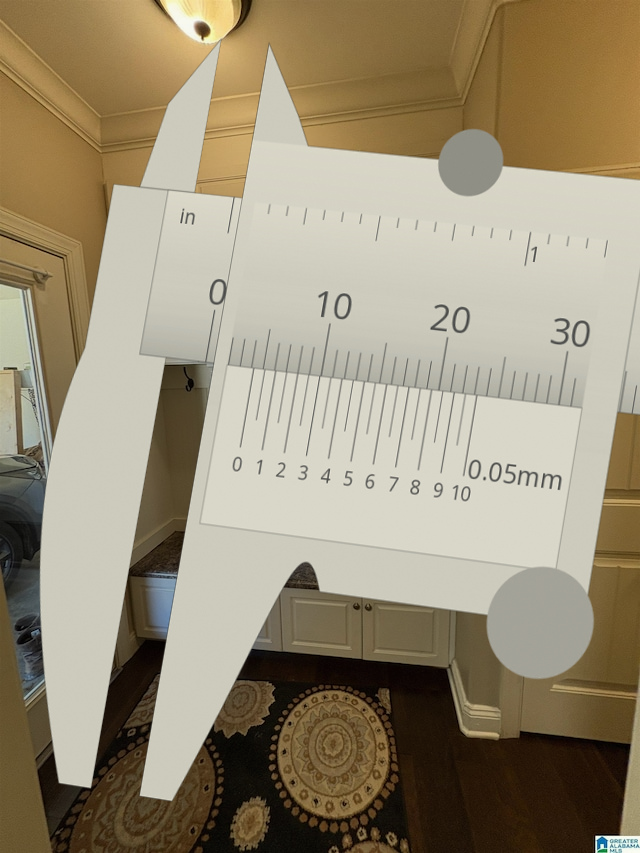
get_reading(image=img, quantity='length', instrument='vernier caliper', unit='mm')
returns 4.2 mm
